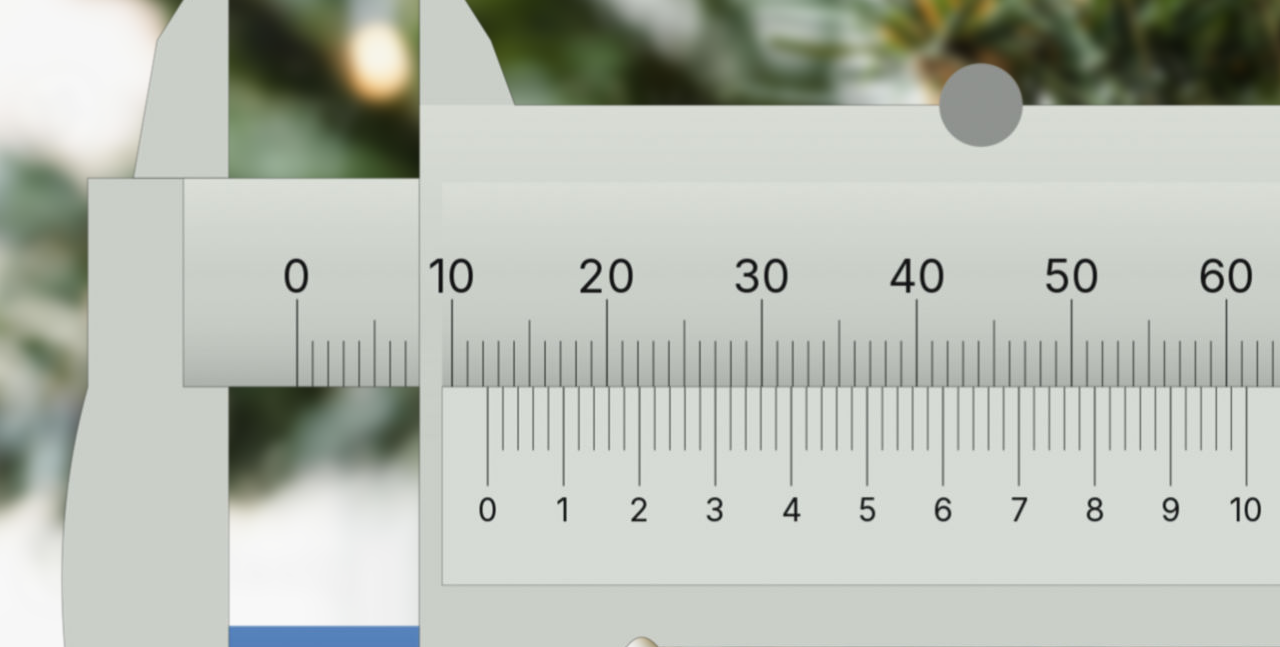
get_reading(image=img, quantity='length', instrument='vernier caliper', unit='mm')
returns 12.3 mm
